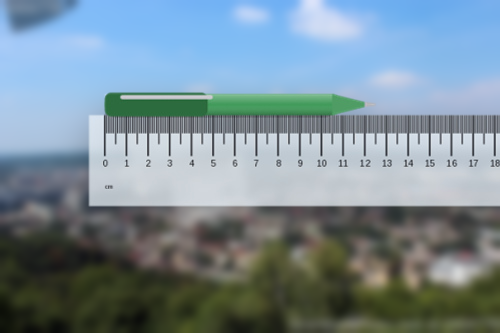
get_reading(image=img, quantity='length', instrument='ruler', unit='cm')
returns 12.5 cm
